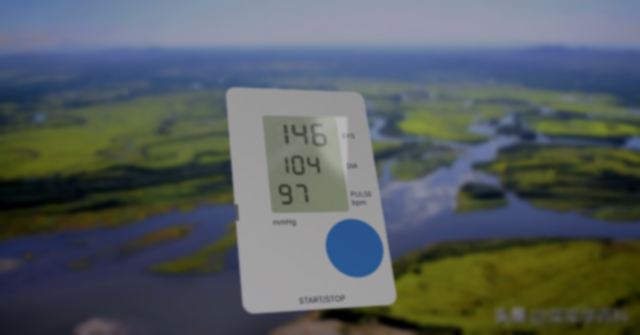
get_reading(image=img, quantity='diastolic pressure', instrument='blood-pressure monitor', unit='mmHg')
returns 104 mmHg
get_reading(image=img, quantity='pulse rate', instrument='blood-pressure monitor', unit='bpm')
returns 97 bpm
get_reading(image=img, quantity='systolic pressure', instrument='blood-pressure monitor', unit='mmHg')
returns 146 mmHg
